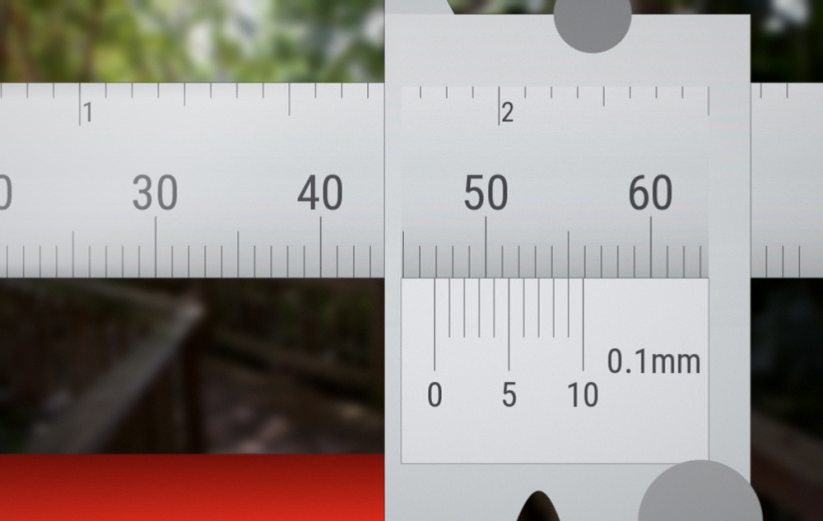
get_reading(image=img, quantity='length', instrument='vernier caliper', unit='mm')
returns 46.9 mm
